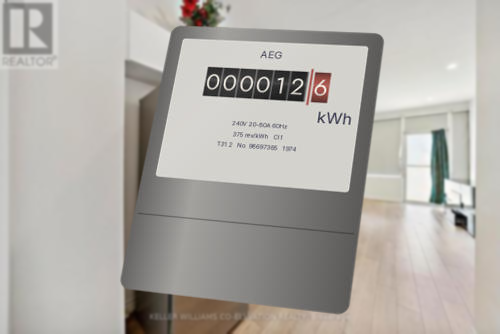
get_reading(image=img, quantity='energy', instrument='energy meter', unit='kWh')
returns 12.6 kWh
